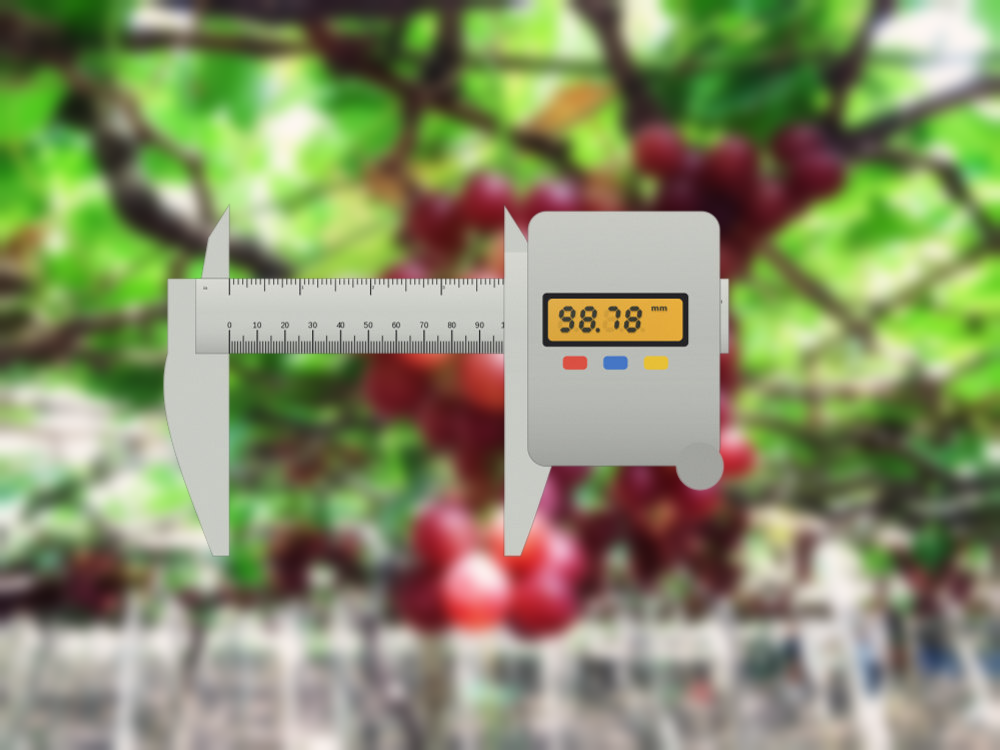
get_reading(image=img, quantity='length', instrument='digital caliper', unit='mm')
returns 98.78 mm
